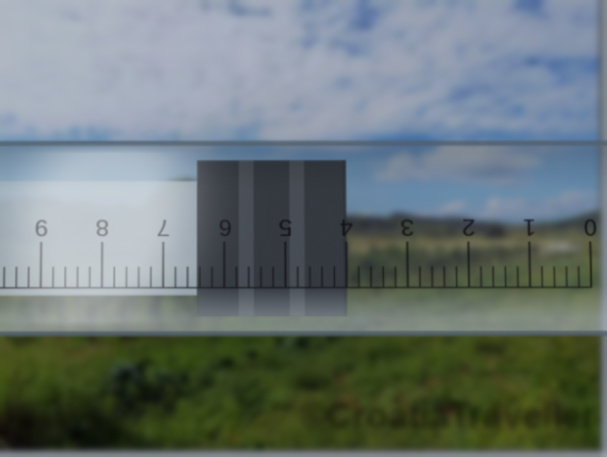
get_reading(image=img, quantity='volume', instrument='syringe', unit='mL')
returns 4 mL
